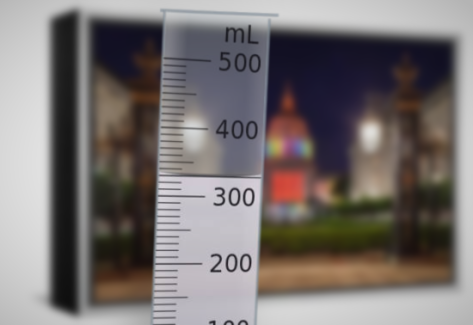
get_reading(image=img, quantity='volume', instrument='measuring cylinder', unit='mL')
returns 330 mL
